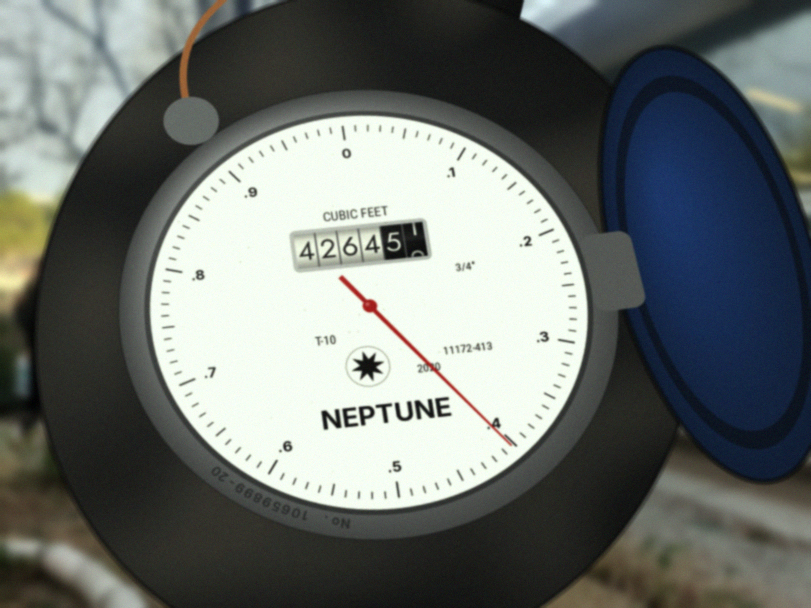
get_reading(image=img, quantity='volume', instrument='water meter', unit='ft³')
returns 426451.40 ft³
